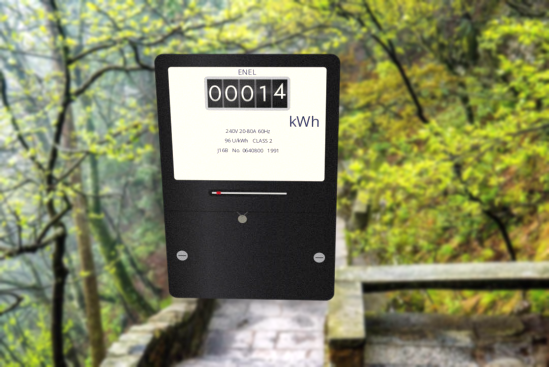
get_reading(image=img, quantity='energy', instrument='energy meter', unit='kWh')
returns 14 kWh
